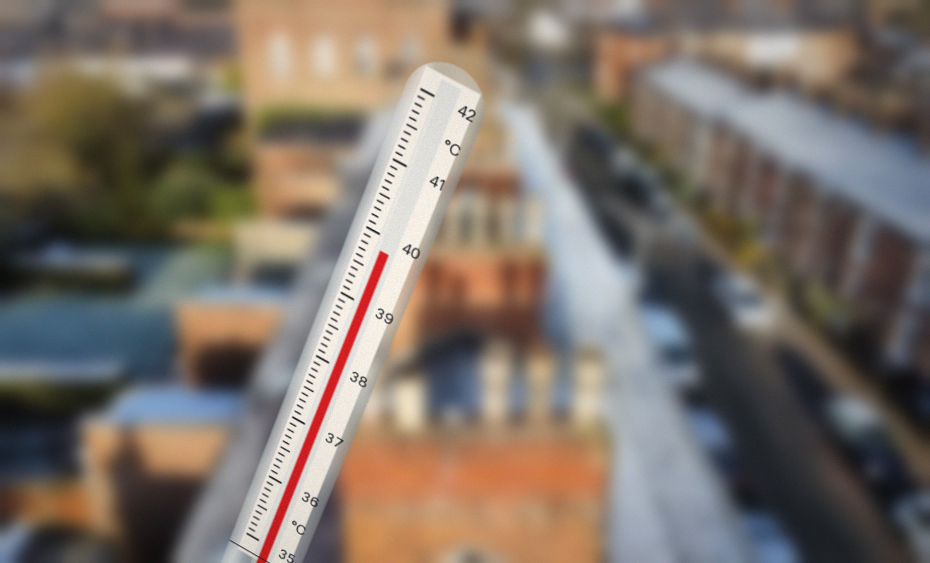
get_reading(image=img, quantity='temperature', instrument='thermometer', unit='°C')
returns 39.8 °C
